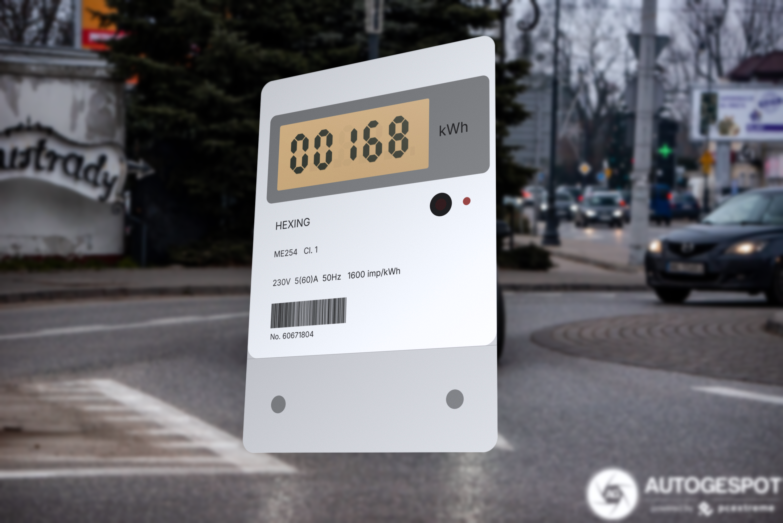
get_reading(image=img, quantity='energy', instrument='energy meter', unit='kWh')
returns 168 kWh
